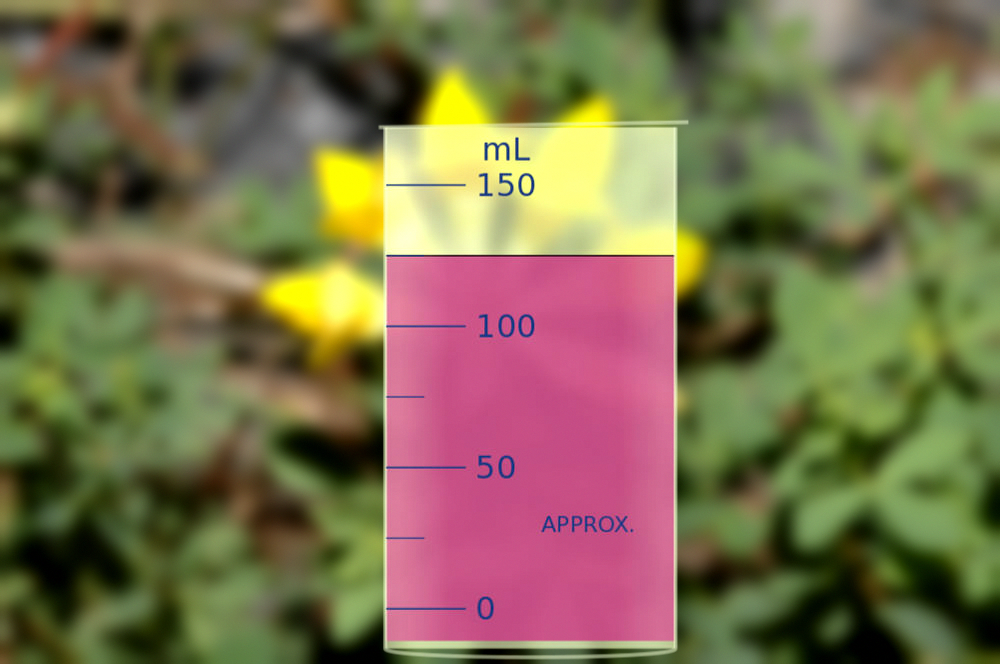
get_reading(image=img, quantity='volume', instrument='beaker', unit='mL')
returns 125 mL
